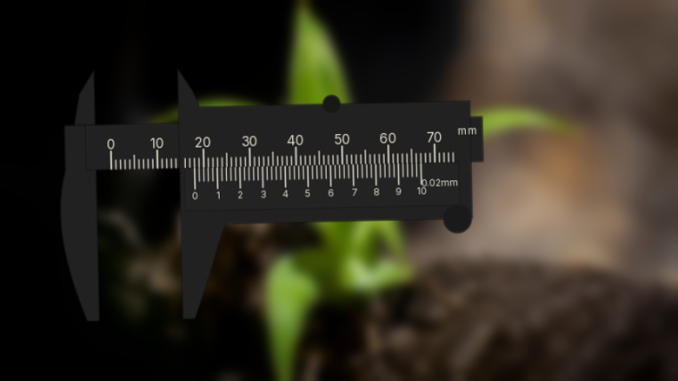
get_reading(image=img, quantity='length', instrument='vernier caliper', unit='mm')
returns 18.0 mm
